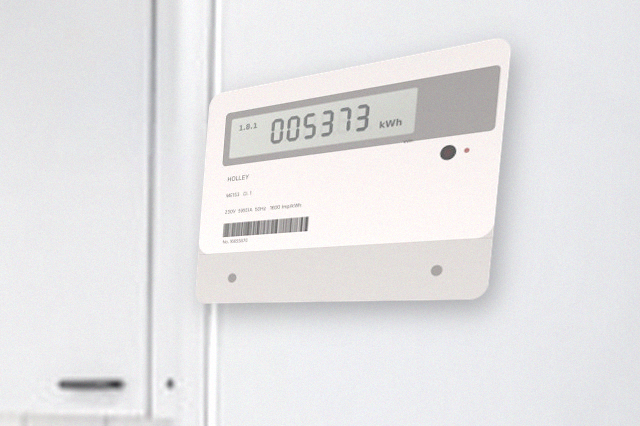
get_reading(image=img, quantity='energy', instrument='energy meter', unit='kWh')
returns 5373 kWh
